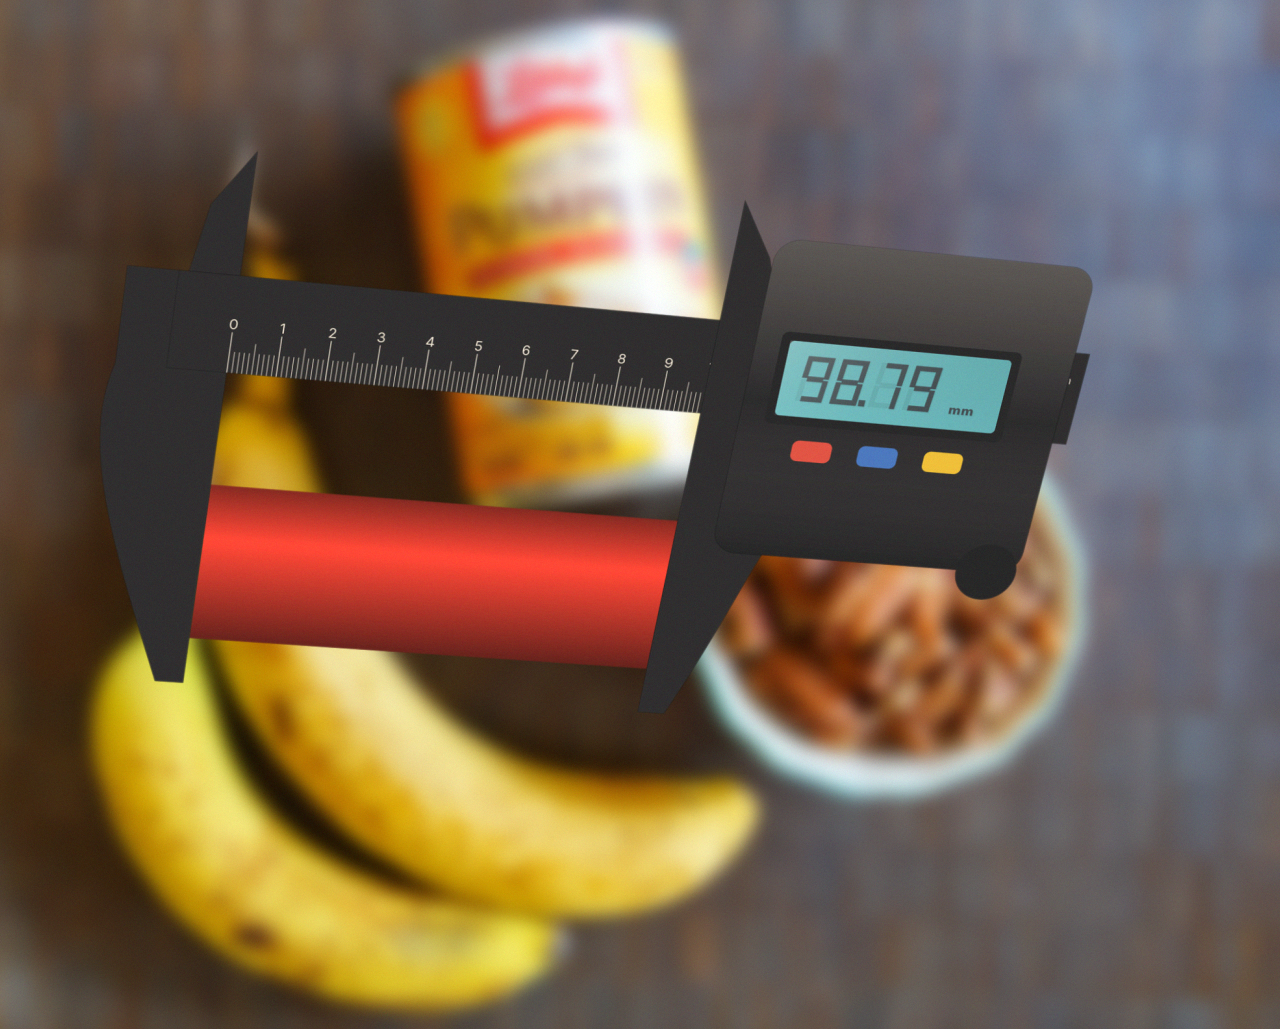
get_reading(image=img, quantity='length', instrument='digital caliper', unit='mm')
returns 98.79 mm
